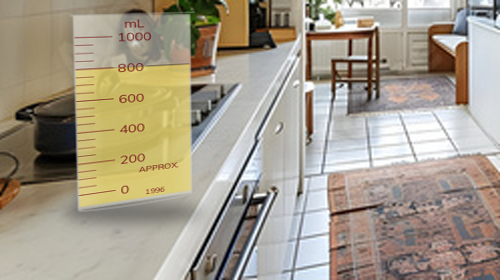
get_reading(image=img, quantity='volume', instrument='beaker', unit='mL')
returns 800 mL
